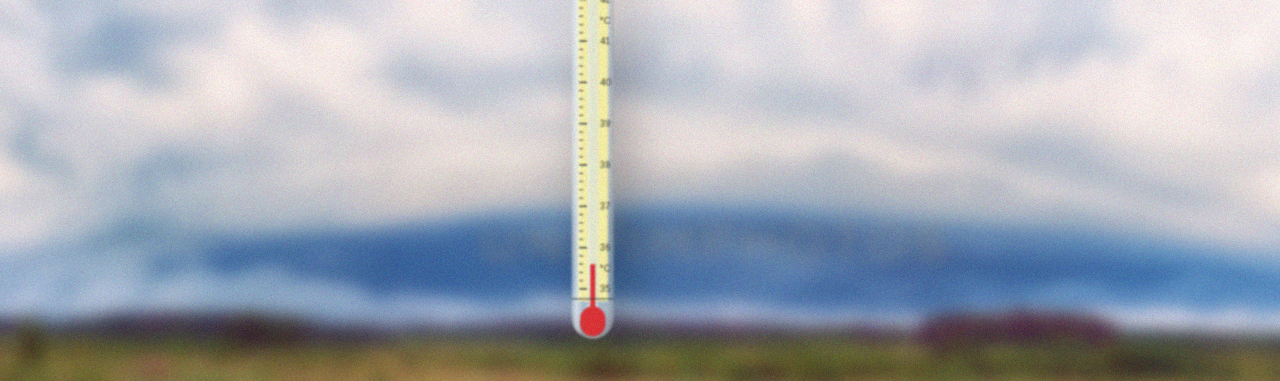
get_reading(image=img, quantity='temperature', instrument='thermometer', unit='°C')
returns 35.6 °C
